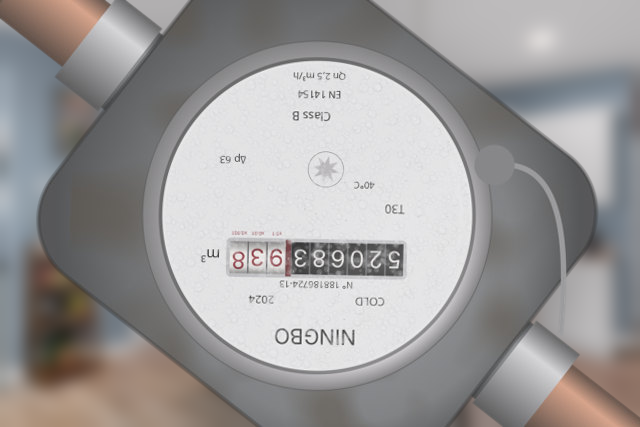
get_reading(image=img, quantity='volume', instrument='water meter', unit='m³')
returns 520683.938 m³
